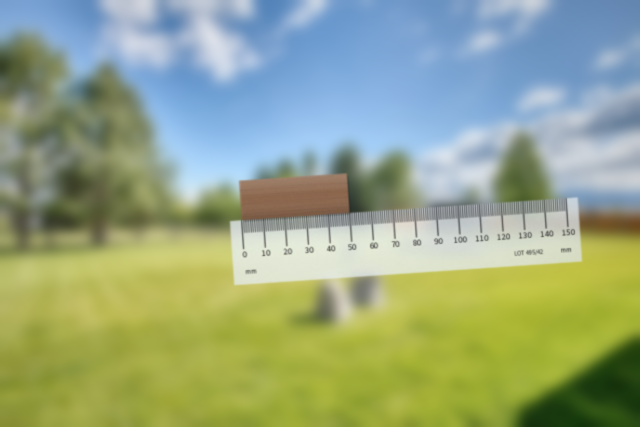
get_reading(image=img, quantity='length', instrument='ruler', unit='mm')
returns 50 mm
